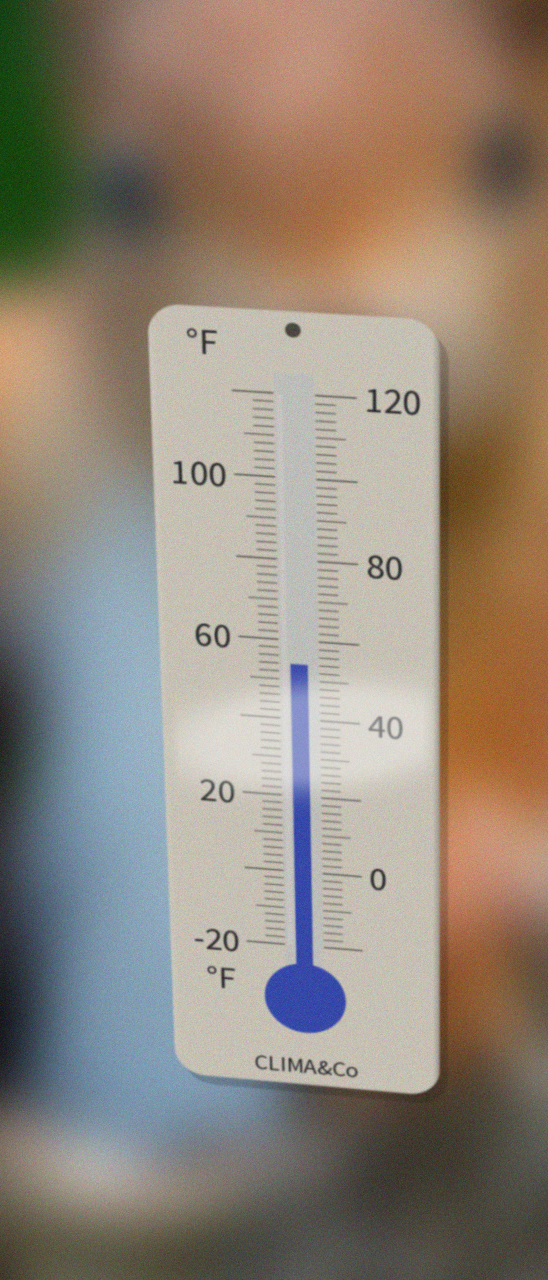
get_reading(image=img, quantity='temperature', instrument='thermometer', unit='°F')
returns 54 °F
